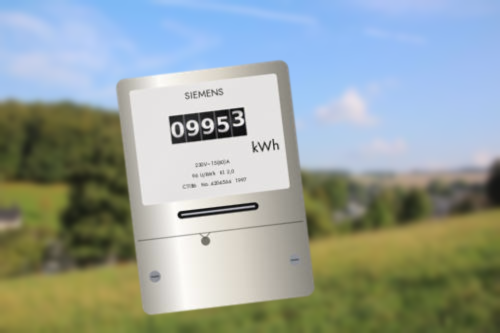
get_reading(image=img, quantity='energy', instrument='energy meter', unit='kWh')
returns 9953 kWh
